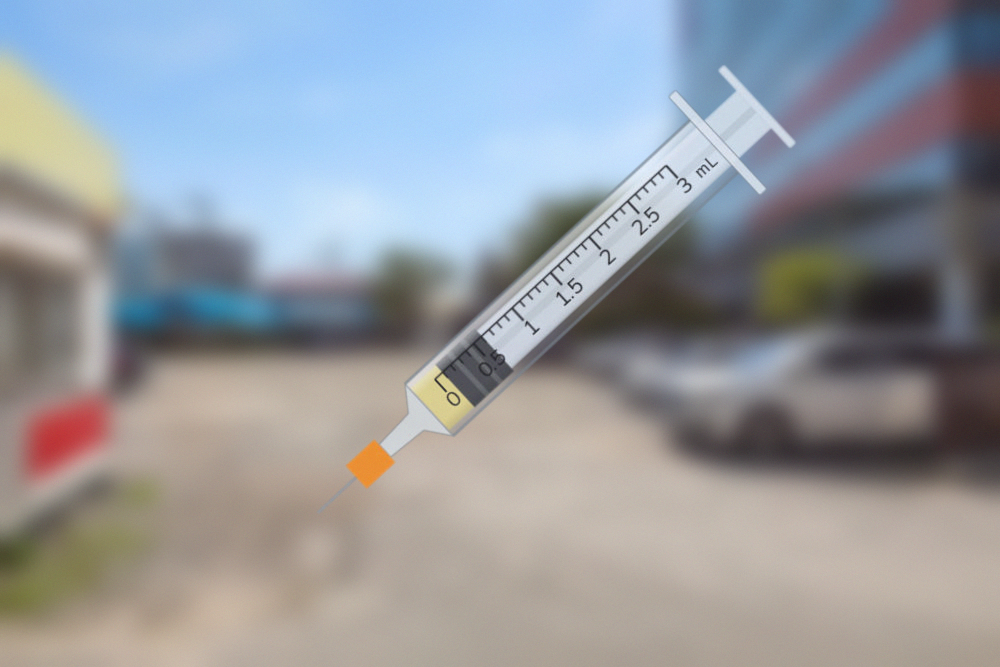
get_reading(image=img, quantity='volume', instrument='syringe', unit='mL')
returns 0.1 mL
